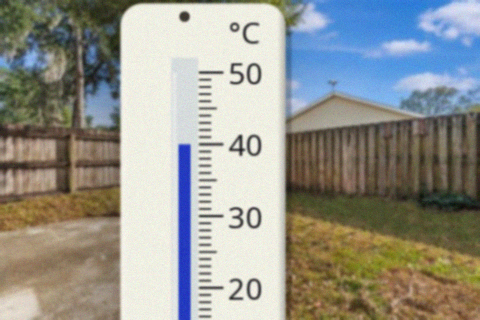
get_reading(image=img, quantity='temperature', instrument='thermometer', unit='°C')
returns 40 °C
